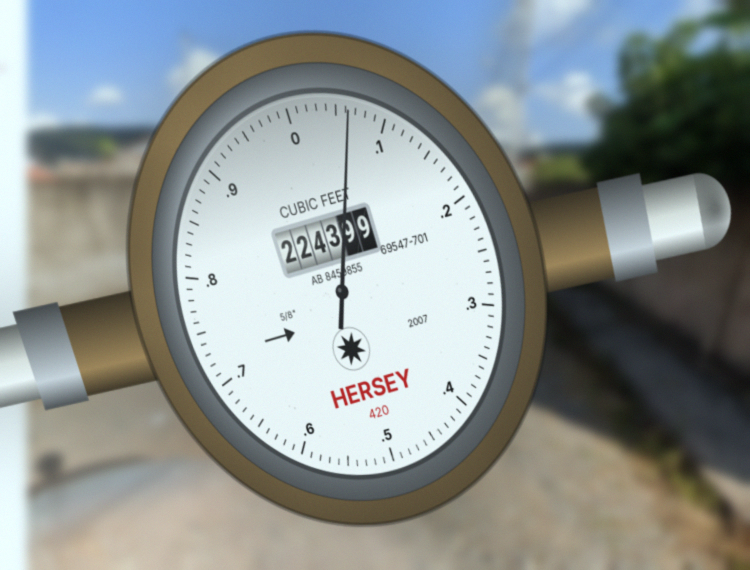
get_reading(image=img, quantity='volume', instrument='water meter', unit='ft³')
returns 224399.06 ft³
